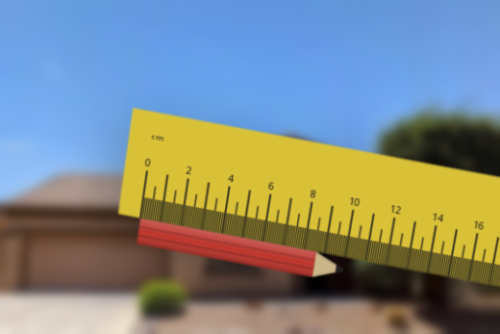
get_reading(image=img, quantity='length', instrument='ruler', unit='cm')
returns 10 cm
